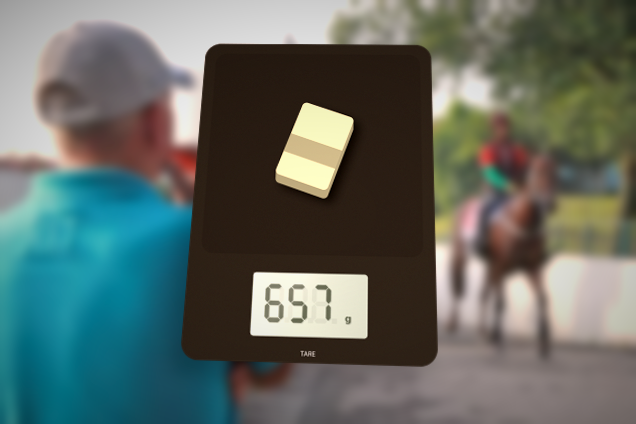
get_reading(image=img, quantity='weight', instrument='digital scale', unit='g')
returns 657 g
